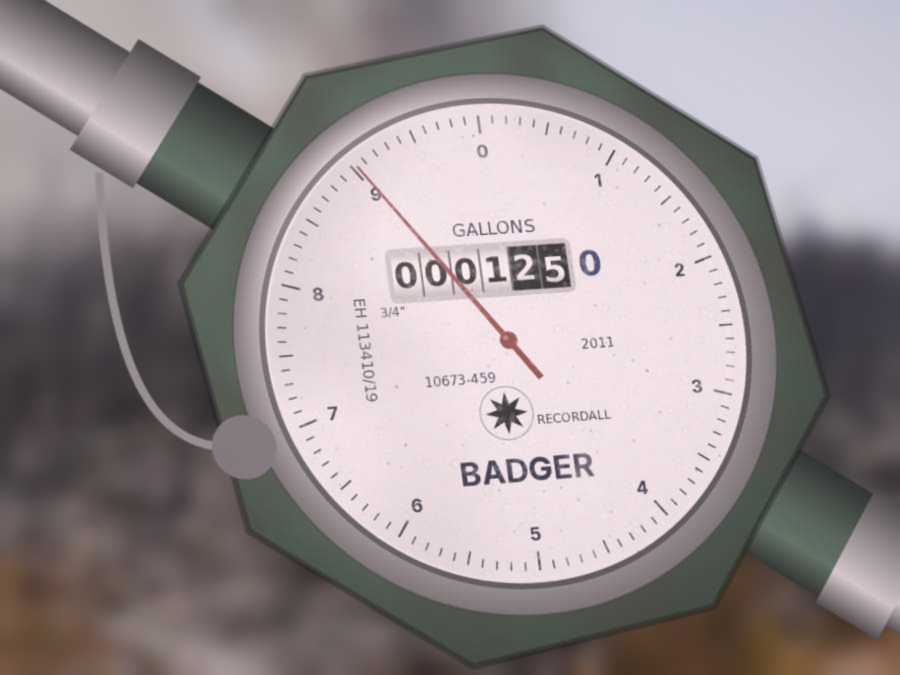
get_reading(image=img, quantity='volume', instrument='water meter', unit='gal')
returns 1249.0 gal
